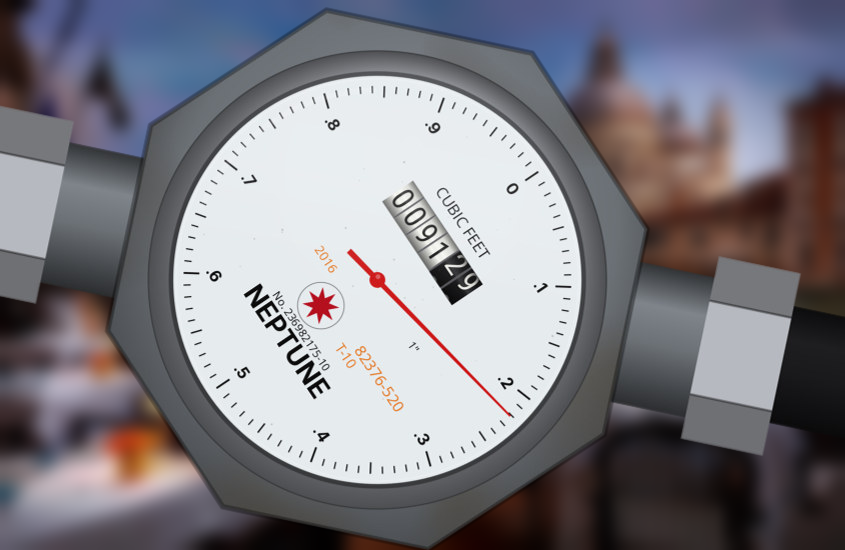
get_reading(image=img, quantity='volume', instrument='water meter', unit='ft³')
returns 9129.22 ft³
